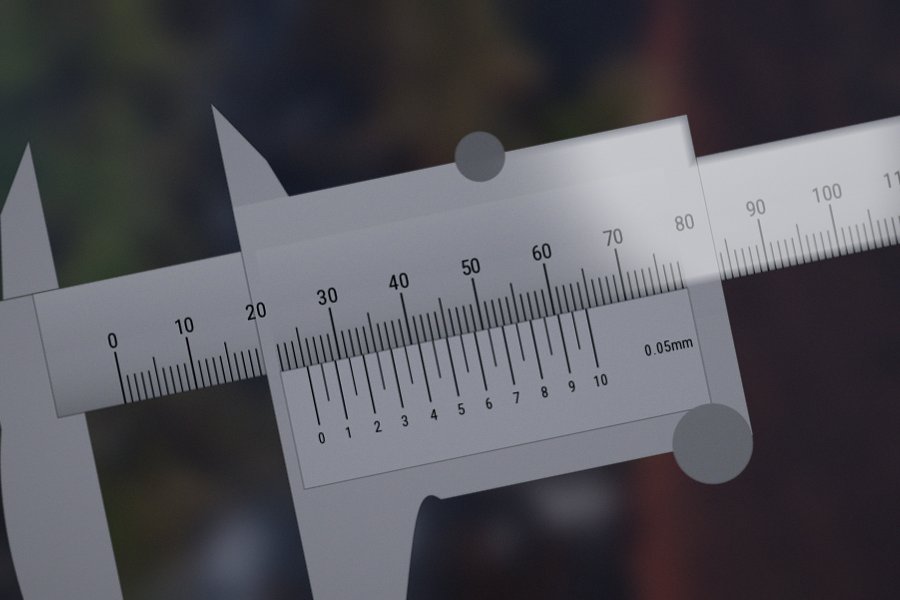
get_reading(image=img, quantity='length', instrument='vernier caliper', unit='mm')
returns 25.4 mm
